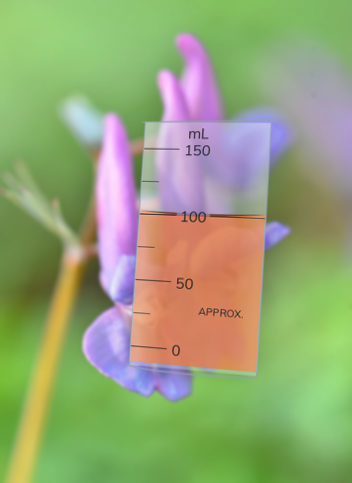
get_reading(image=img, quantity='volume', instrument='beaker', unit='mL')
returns 100 mL
